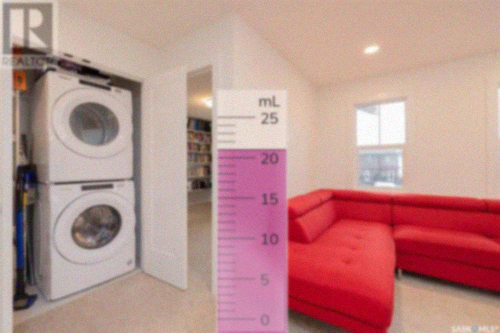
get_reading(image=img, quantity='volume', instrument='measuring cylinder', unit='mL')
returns 21 mL
